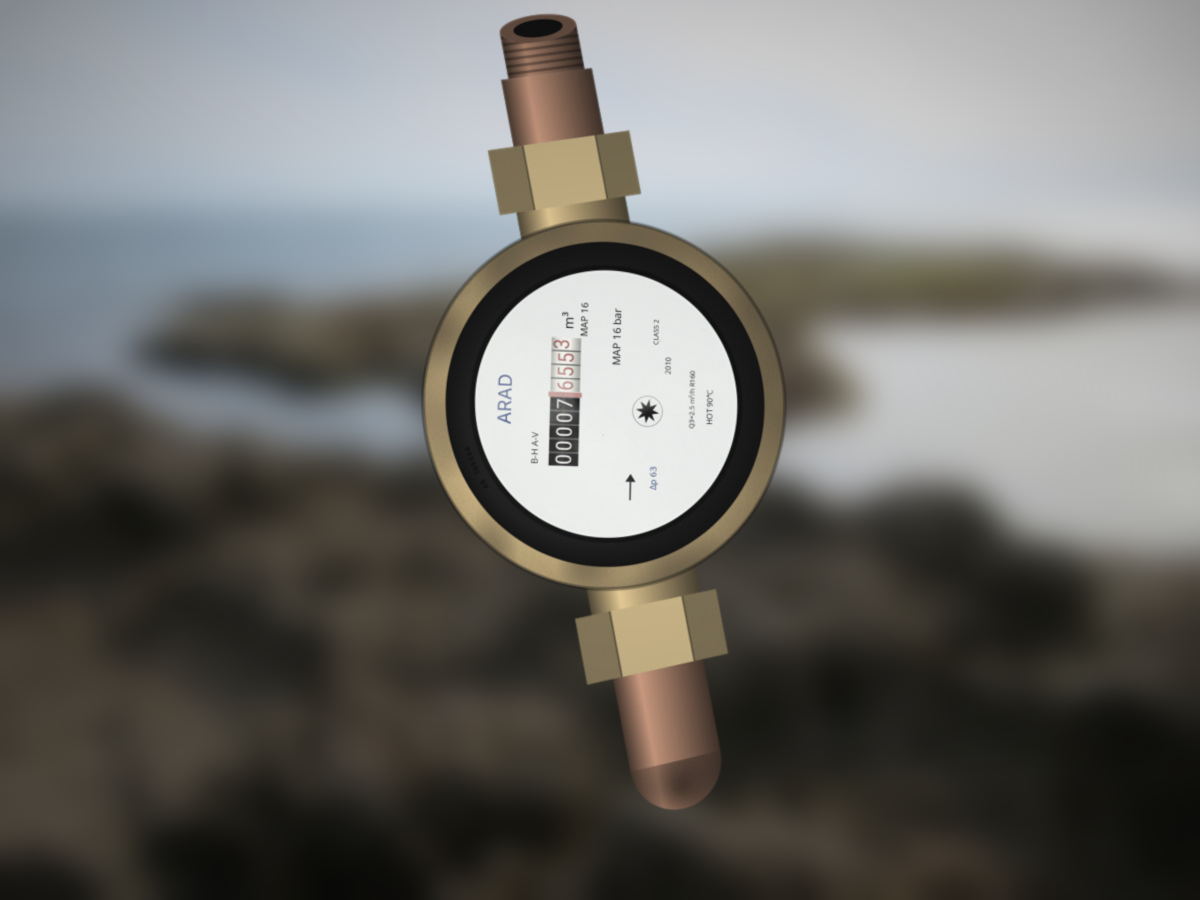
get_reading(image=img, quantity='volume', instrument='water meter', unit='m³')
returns 7.6553 m³
